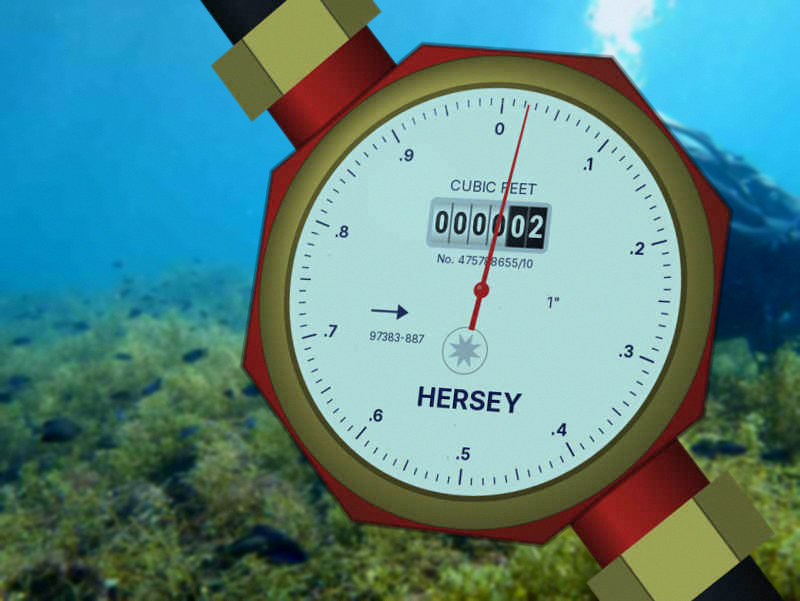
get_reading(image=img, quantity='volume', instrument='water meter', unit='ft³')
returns 2.02 ft³
